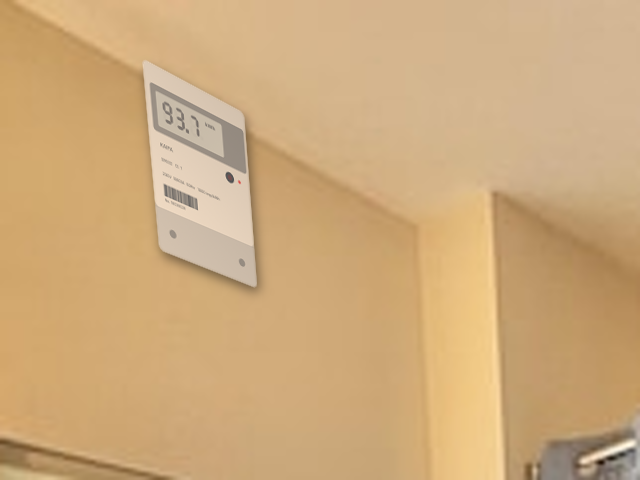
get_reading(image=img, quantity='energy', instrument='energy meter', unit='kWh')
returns 93.7 kWh
